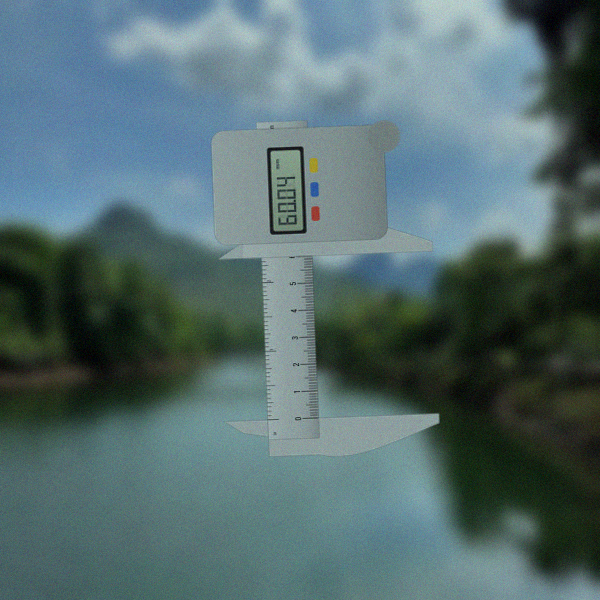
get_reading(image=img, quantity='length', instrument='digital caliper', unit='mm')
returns 60.04 mm
